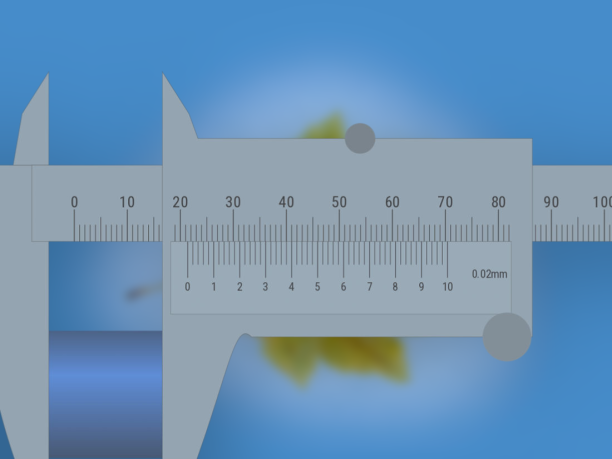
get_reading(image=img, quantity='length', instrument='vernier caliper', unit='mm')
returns 21.4 mm
